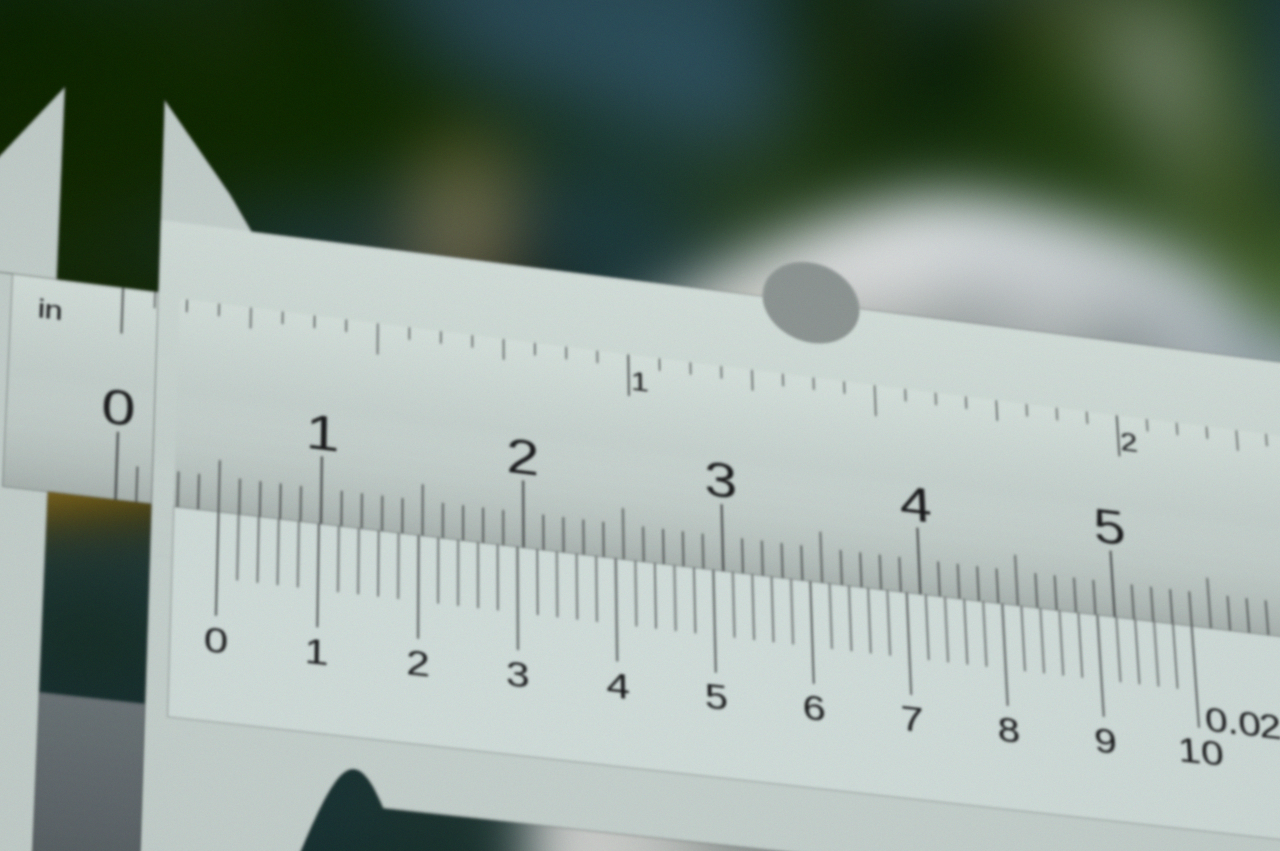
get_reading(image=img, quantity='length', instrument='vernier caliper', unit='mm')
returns 5.0 mm
